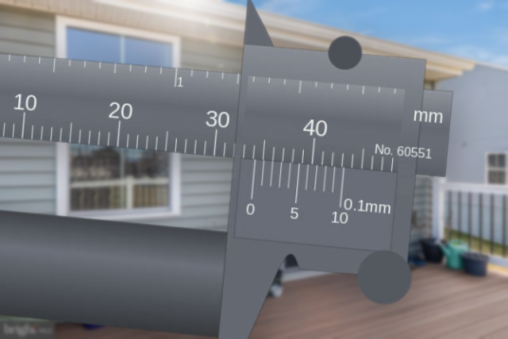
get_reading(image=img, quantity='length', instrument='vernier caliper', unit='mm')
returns 34.2 mm
